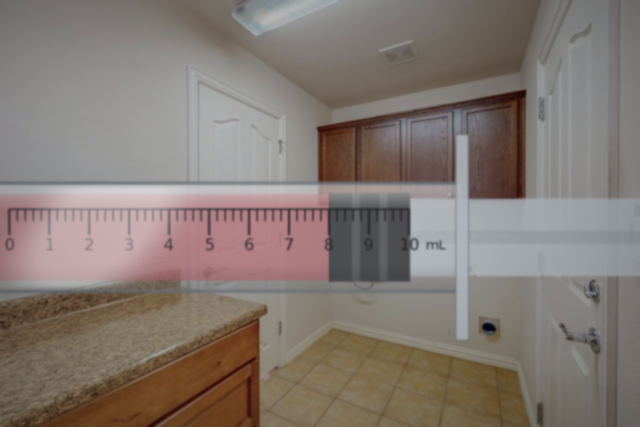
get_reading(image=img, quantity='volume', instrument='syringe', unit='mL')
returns 8 mL
